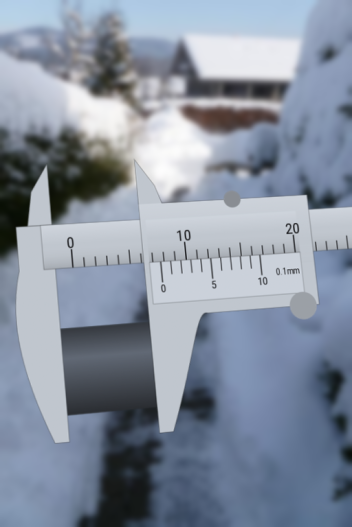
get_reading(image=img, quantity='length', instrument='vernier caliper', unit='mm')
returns 7.7 mm
